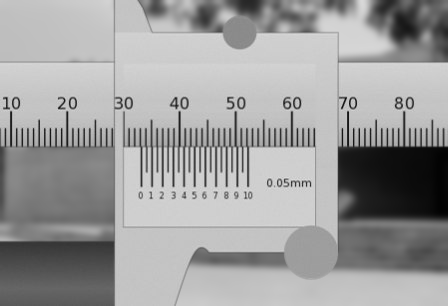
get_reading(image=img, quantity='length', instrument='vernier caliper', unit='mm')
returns 33.2 mm
